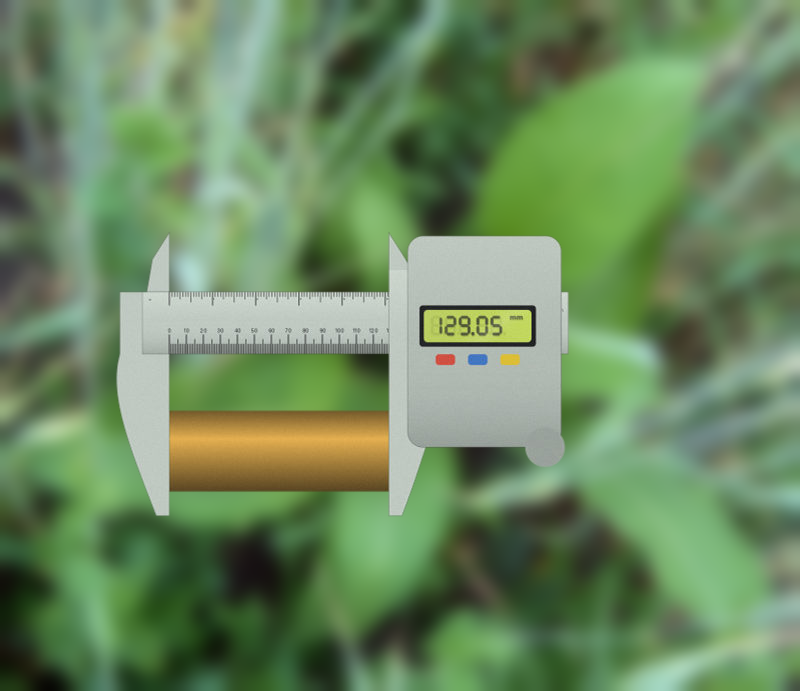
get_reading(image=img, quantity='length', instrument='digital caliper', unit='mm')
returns 129.05 mm
